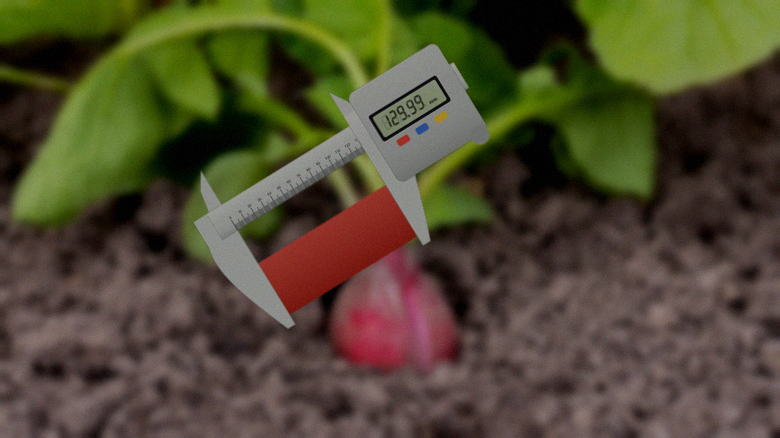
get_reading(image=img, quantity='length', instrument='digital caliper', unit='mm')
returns 129.99 mm
